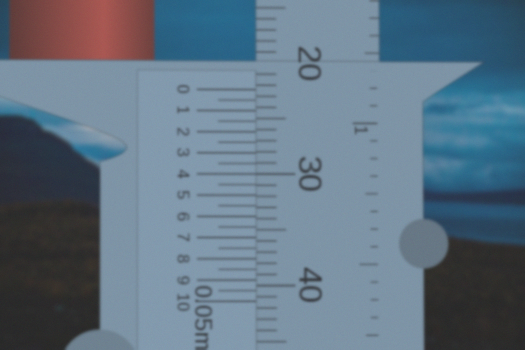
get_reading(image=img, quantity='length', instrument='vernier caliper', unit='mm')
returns 22.4 mm
